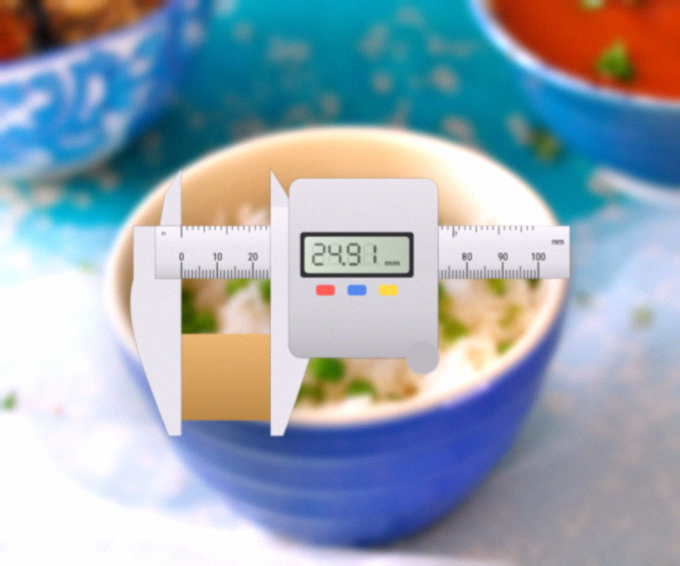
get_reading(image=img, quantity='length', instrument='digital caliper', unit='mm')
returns 24.91 mm
